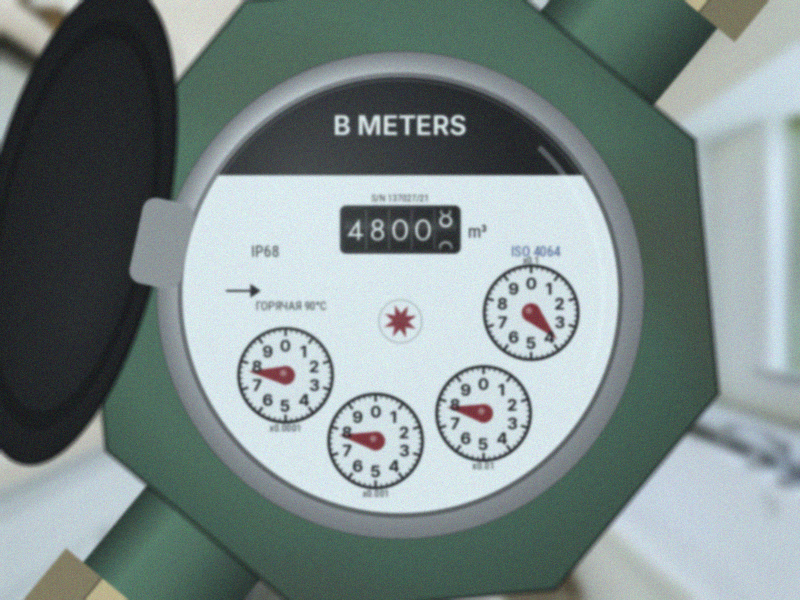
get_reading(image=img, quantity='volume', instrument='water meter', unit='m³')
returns 48008.3777 m³
